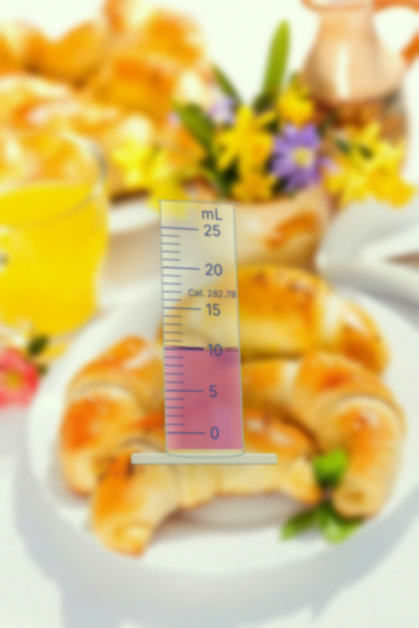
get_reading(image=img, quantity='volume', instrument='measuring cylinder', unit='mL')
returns 10 mL
